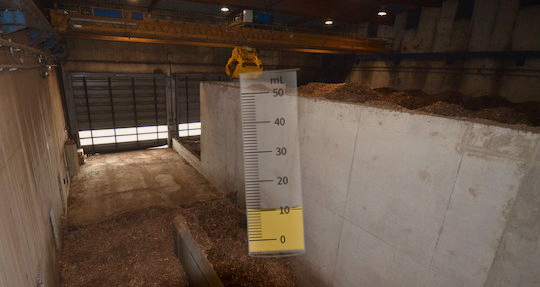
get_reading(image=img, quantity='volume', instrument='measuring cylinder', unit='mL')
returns 10 mL
